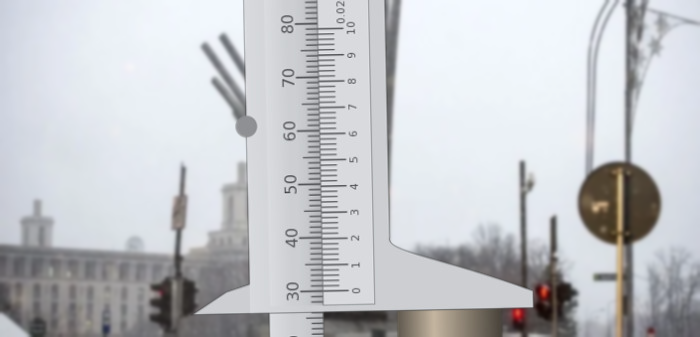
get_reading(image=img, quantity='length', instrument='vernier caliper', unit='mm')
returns 30.0 mm
